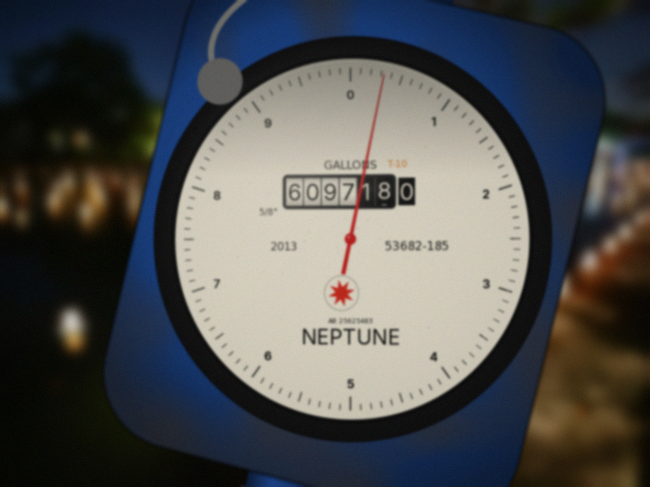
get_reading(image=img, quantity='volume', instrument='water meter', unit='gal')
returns 6097180.3 gal
